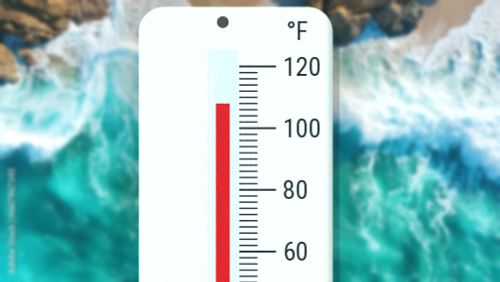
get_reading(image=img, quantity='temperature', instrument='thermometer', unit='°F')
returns 108 °F
